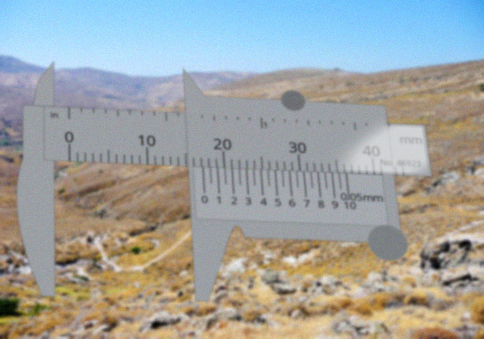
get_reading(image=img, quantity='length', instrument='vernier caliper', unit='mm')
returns 17.2 mm
